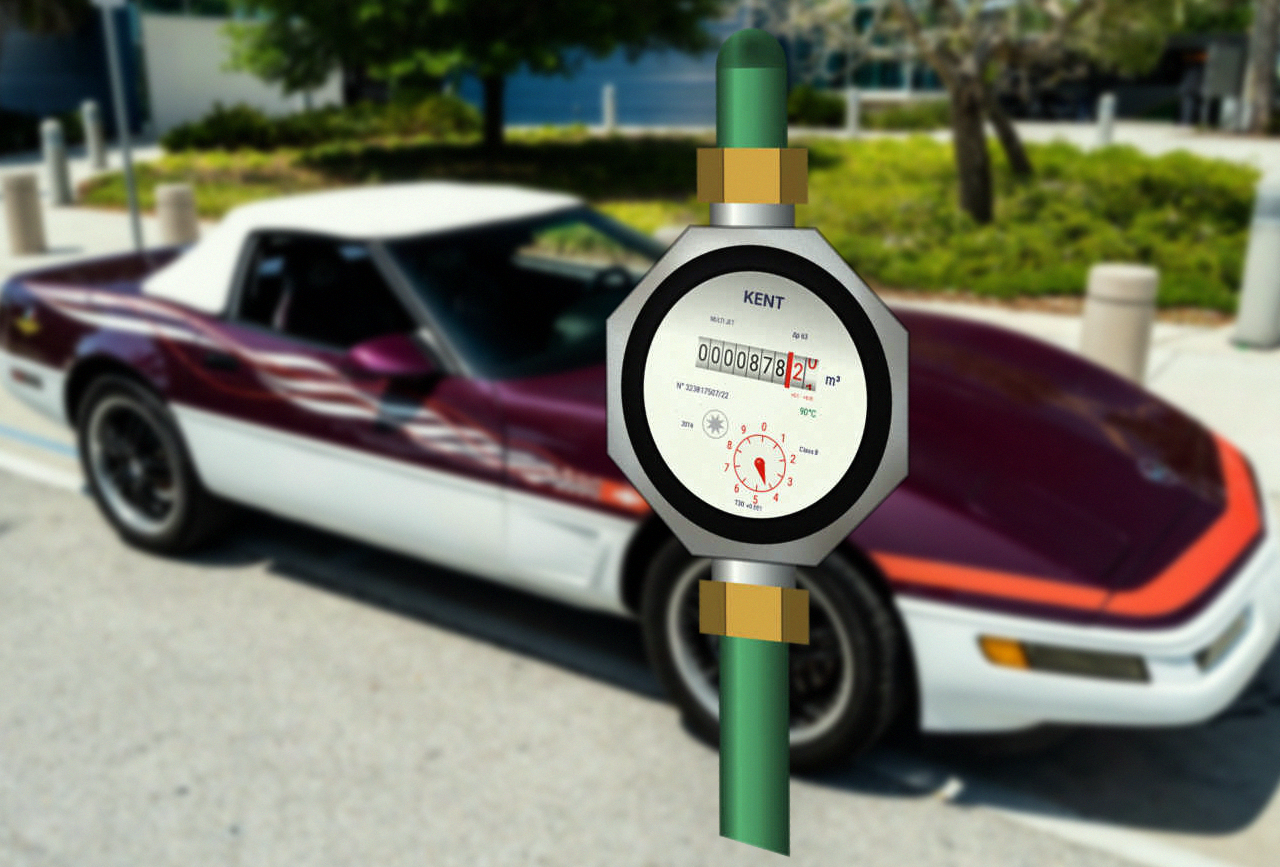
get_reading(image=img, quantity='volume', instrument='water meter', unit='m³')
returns 878.204 m³
